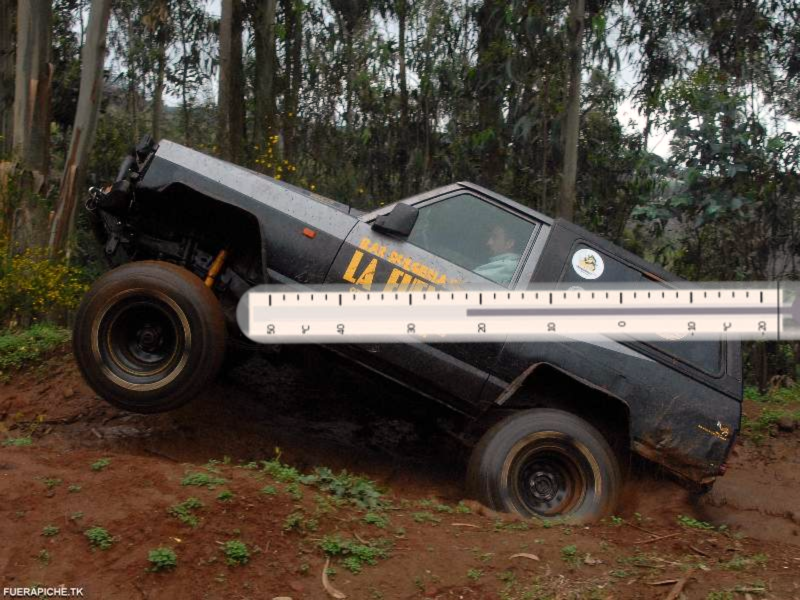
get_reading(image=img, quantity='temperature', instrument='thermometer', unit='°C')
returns 22 °C
